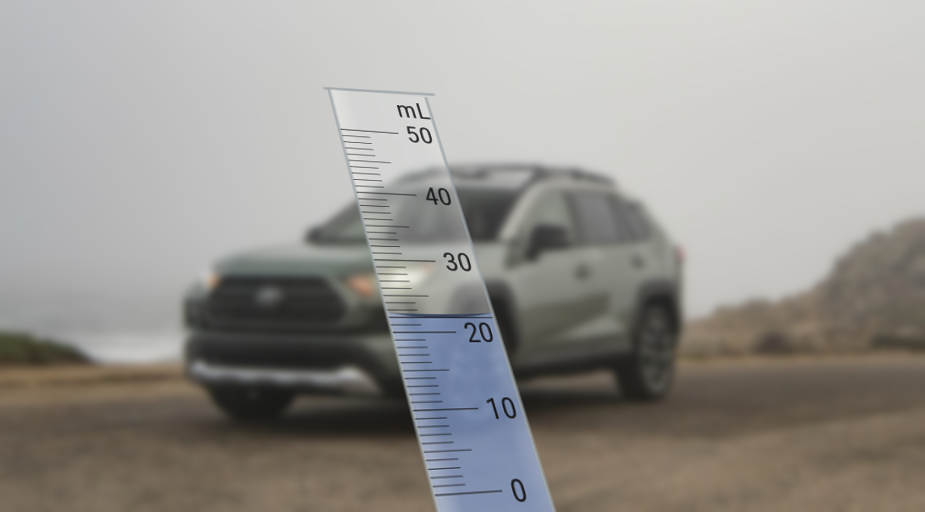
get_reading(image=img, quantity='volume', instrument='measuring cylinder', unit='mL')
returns 22 mL
